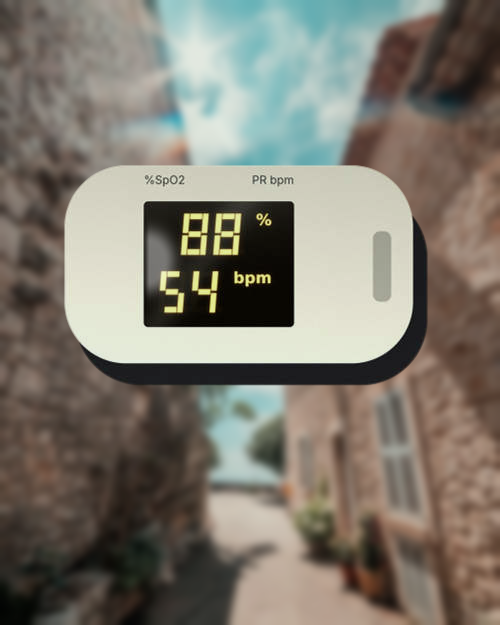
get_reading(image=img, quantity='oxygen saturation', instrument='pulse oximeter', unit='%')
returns 88 %
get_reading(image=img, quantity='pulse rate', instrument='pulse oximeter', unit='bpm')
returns 54 bpm
